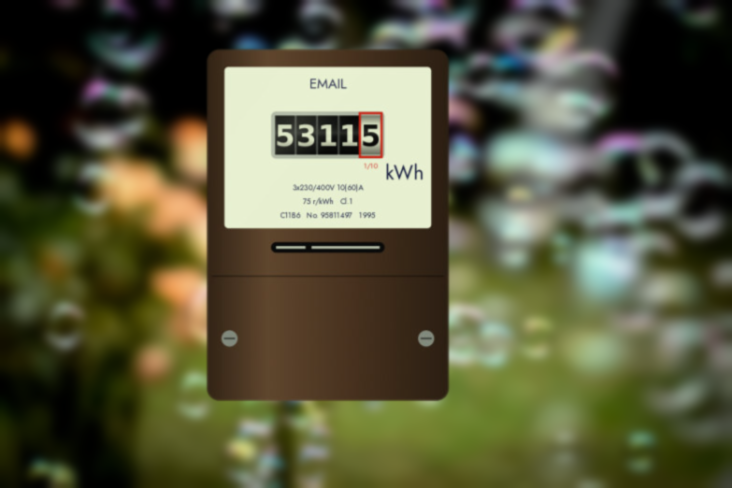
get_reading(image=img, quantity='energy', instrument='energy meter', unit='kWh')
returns 5311.5 kWh
